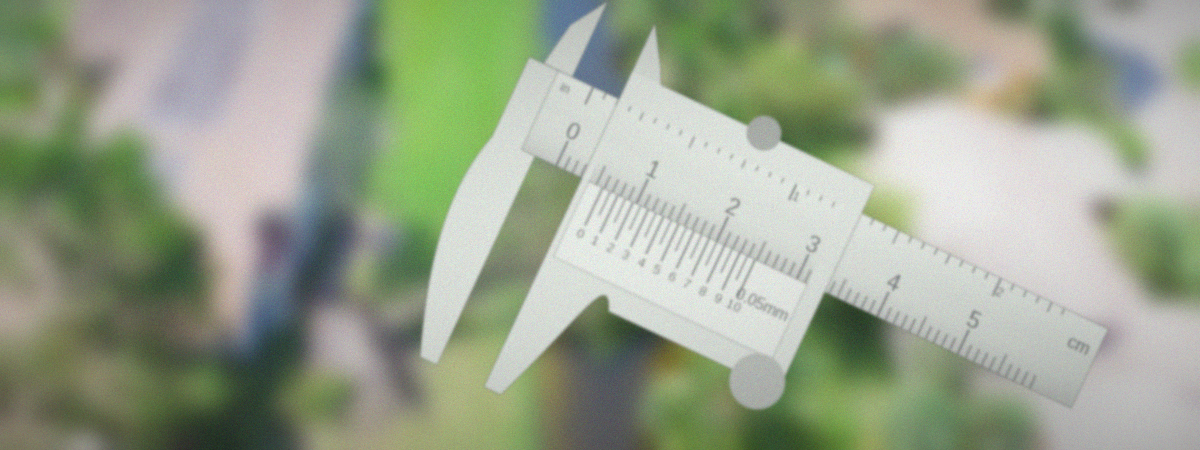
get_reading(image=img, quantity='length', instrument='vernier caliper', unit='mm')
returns 5.8 mm
